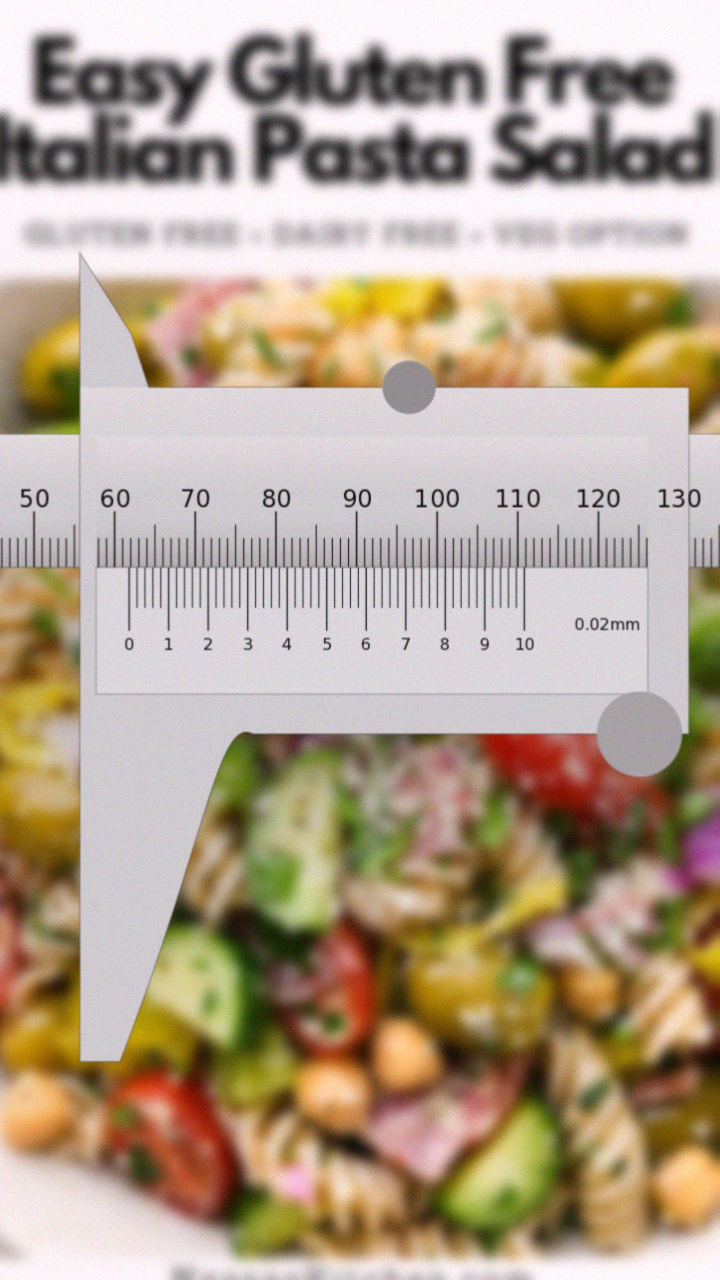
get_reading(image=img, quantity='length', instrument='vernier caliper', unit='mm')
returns 61.8 mm
